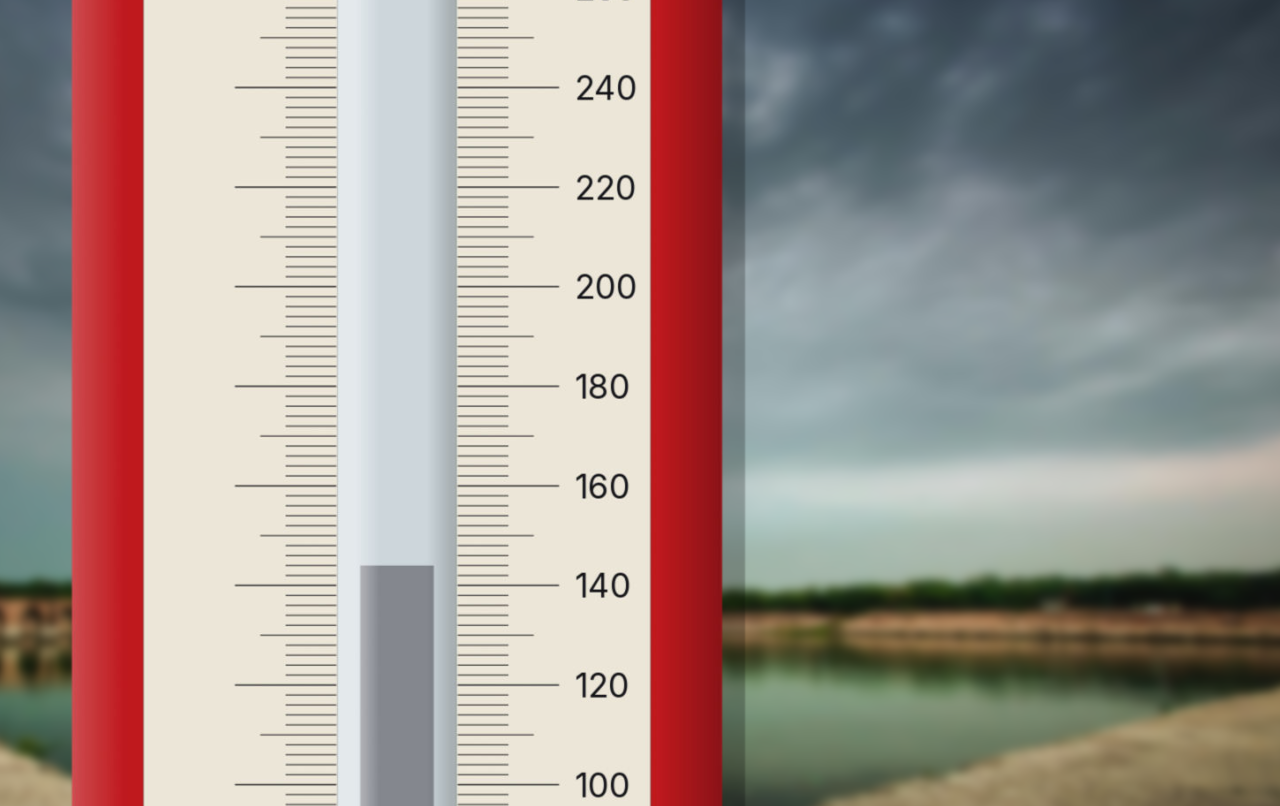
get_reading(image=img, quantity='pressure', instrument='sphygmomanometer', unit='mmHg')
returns 144 mmHg
